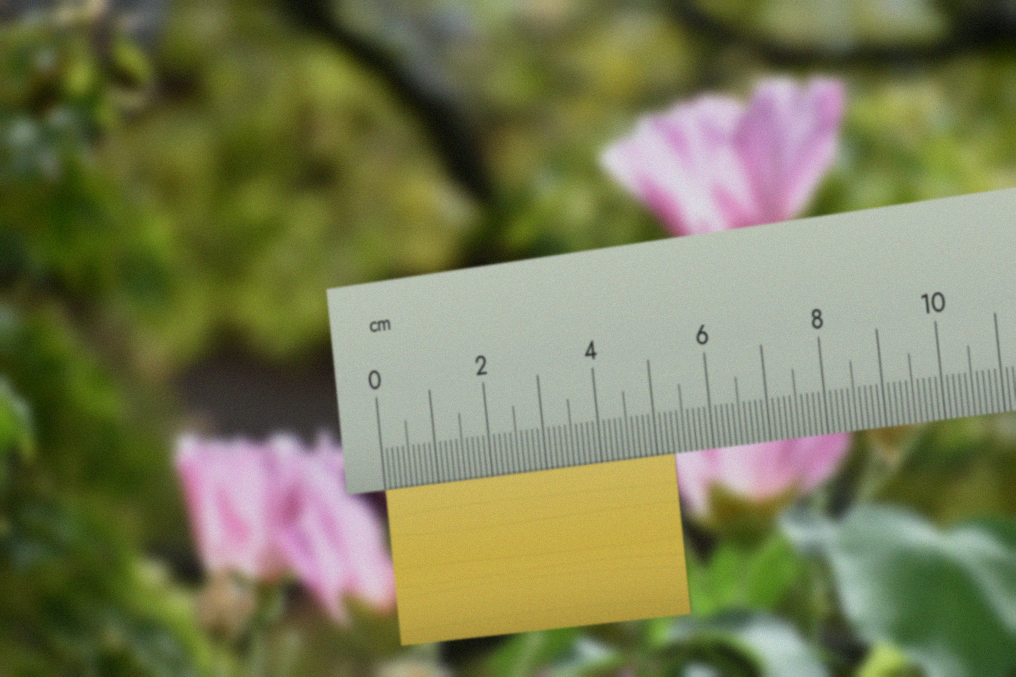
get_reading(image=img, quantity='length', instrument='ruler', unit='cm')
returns 5.3 cm
